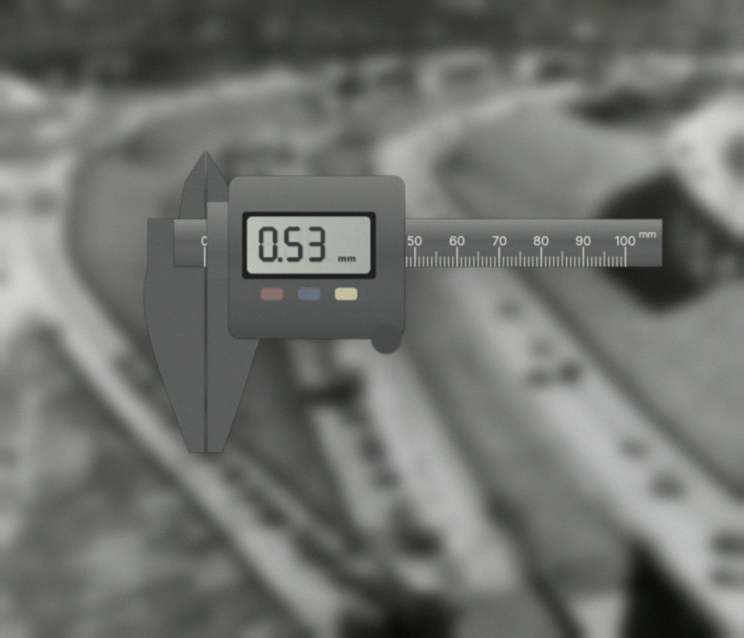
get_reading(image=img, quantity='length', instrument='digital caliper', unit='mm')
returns 0.53 mm
